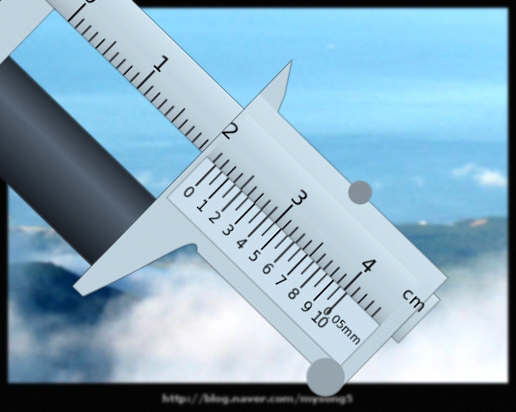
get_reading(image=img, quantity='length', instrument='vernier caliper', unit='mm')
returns 21.4 mm
